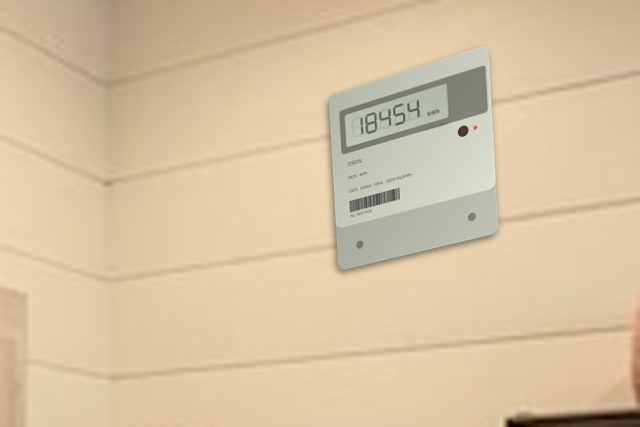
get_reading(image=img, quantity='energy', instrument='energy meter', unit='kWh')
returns 18454 kWh
